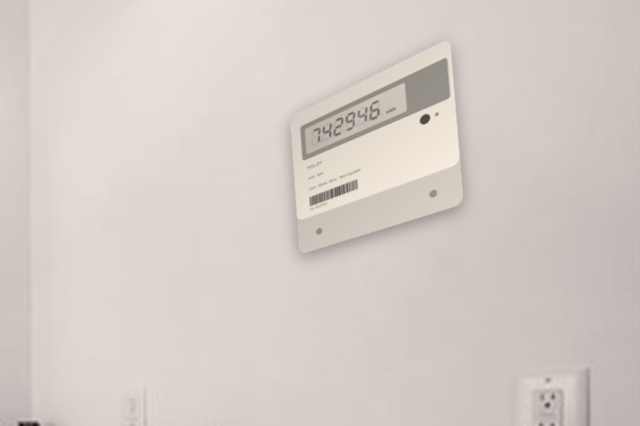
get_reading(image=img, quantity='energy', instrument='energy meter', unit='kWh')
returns 742946 kWh
